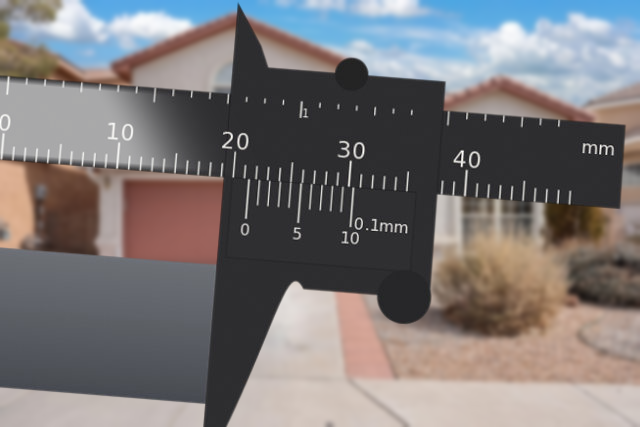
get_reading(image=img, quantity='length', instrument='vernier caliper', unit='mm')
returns 21.4 mm
